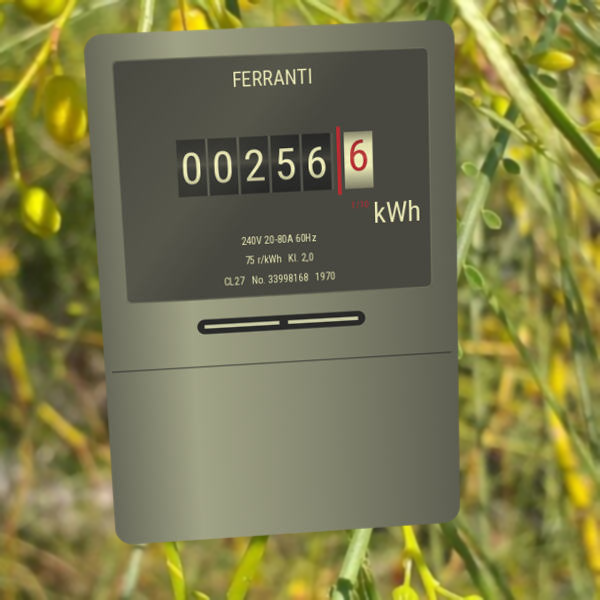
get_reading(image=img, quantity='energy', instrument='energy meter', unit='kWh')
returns 256.6 kWh
